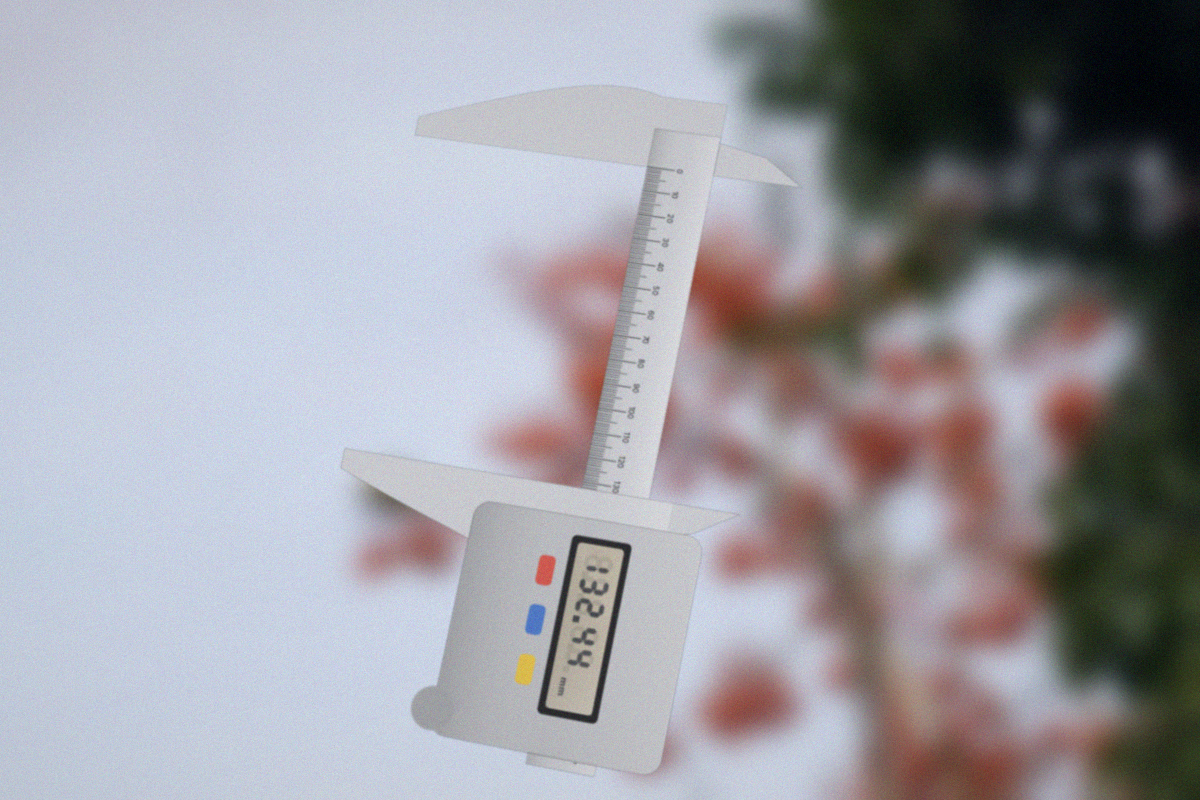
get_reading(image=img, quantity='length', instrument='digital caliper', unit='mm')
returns 132.44 mm
